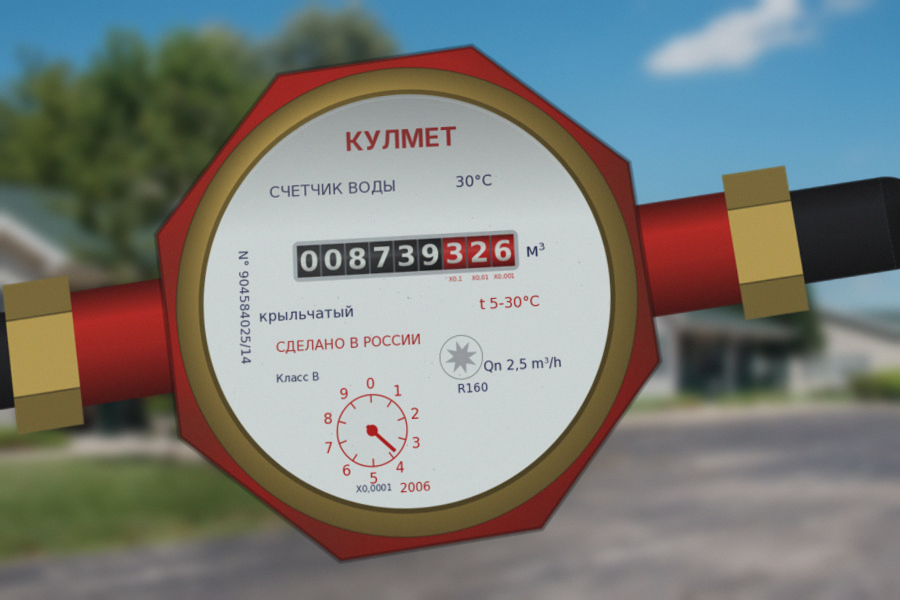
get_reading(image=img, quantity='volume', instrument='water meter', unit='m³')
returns 8739.3263 m³
